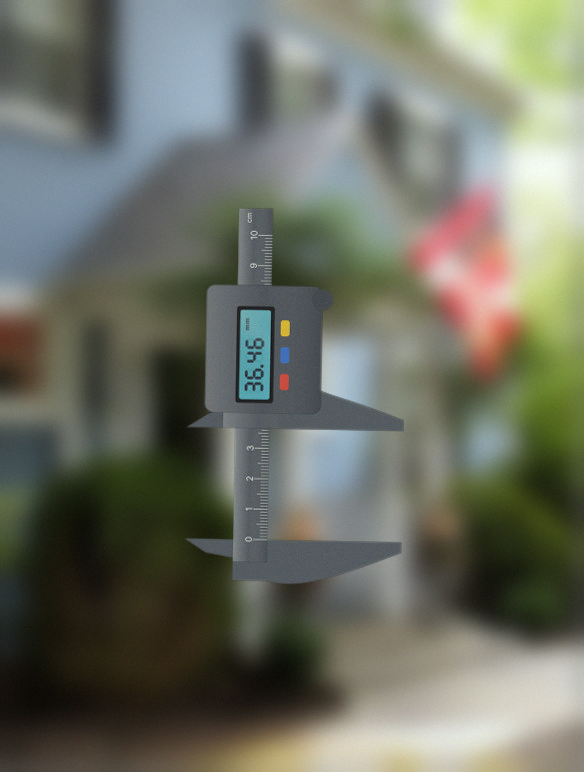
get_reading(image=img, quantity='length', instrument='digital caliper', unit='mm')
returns 36.46 mm
